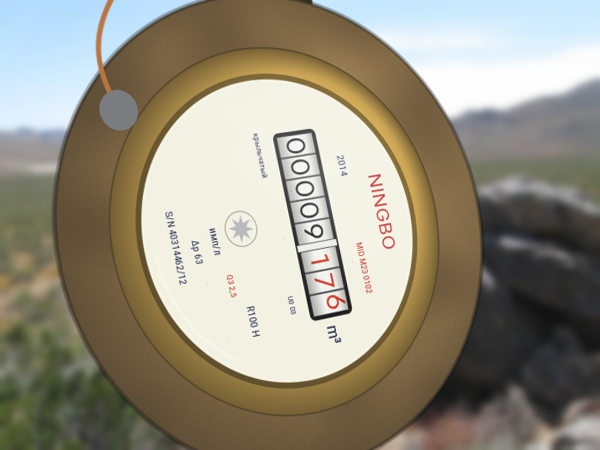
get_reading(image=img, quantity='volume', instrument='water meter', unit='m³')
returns 9.176 m³
